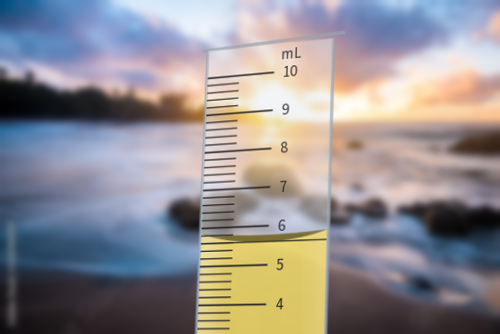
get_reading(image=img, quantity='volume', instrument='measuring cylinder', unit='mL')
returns 5.6 mL
